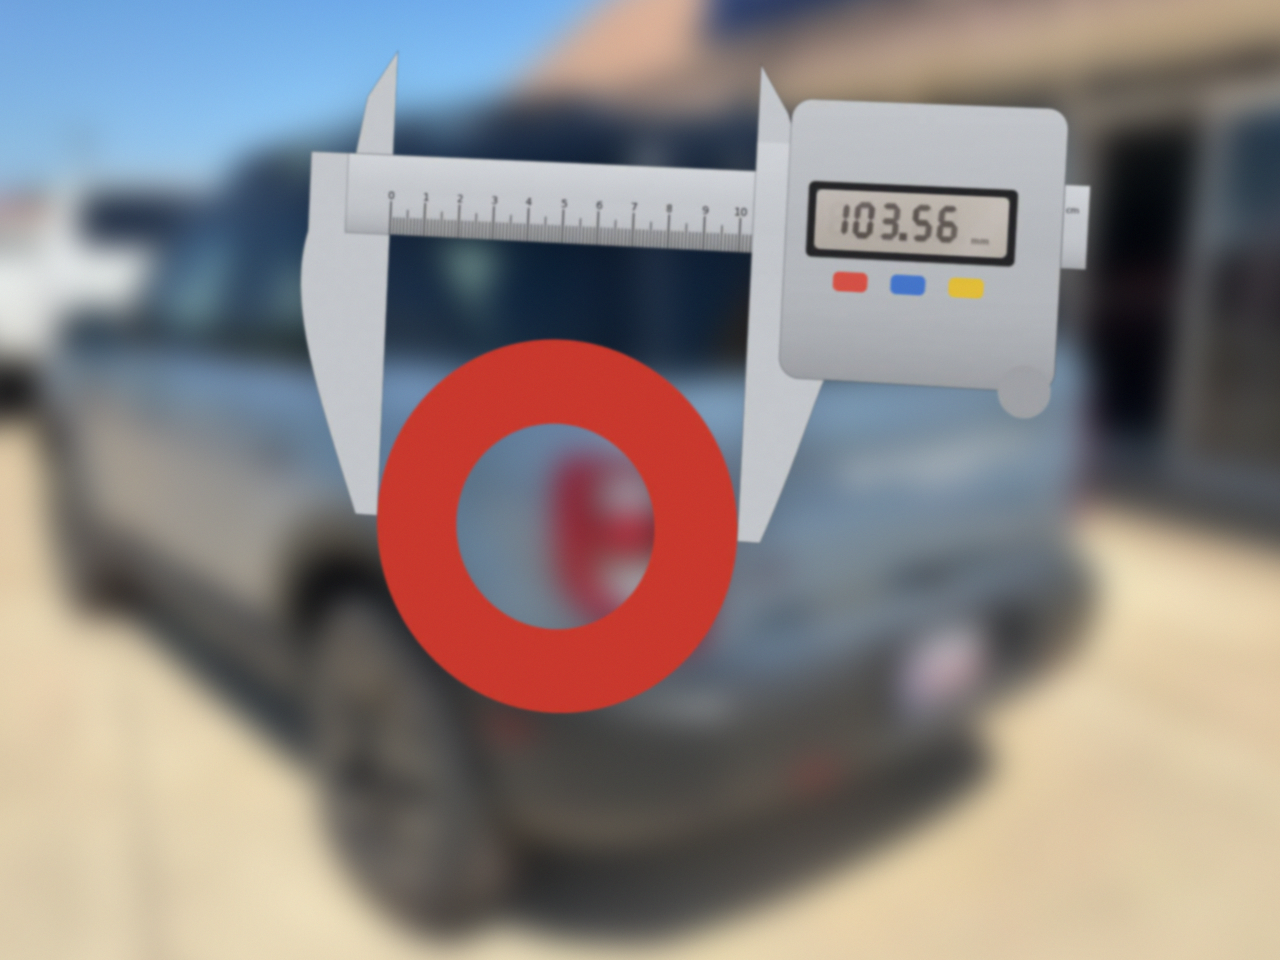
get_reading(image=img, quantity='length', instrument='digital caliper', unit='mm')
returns 103.56 mm
